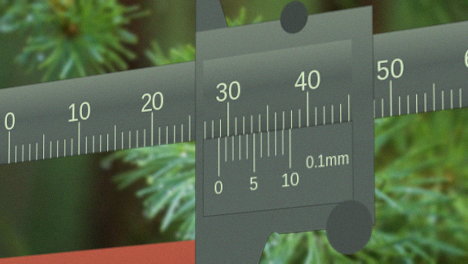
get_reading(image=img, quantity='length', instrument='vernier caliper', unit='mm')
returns 28.8 mm
